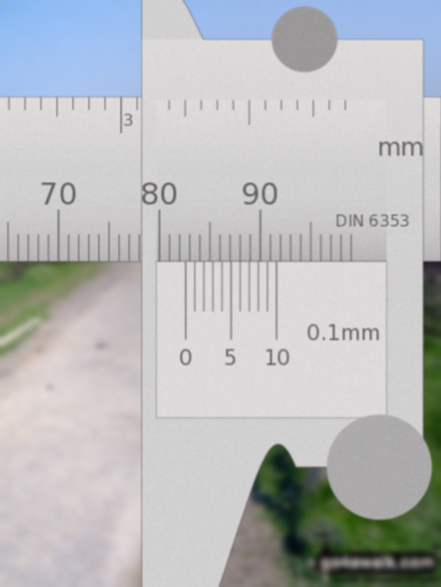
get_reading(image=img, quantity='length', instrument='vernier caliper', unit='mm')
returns 82.6 mm
